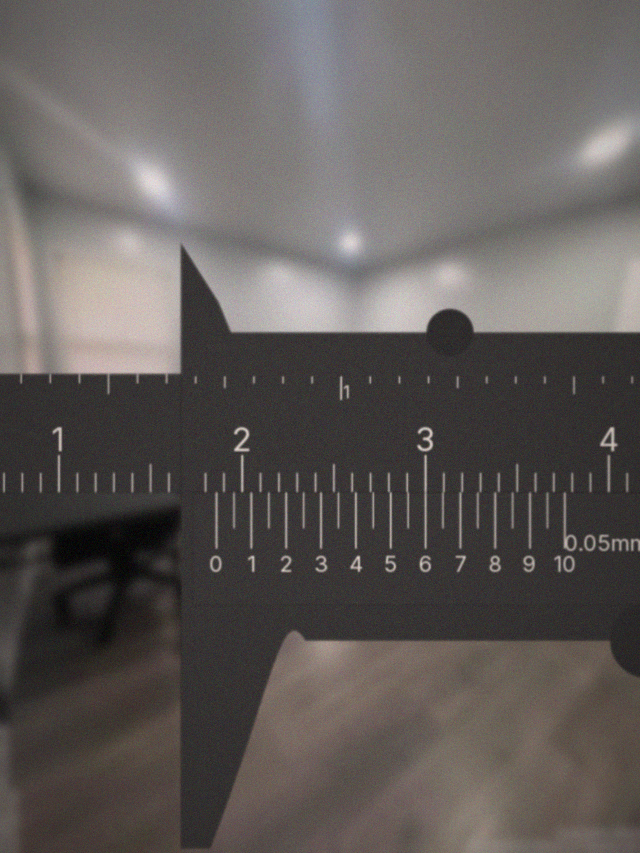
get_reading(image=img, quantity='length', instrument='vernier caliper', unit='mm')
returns 18.6 mm
